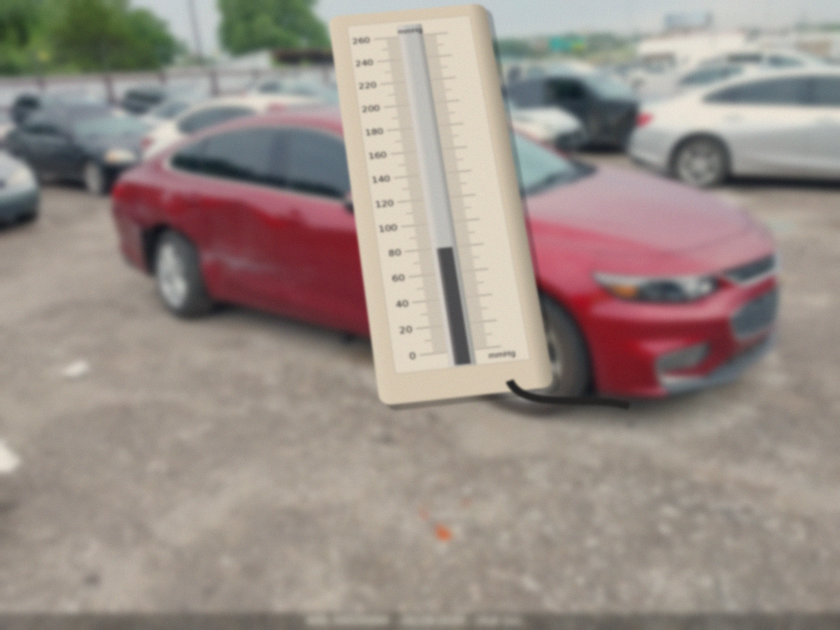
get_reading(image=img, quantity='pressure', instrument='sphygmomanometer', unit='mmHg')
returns 80 mmHg
